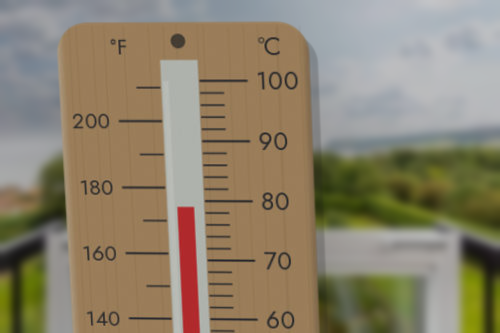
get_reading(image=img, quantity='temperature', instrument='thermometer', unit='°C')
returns 79 °C
